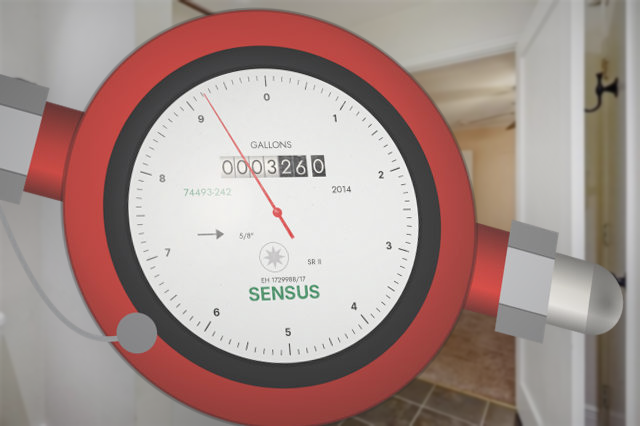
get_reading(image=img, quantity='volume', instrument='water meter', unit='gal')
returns 3259.2 gal
